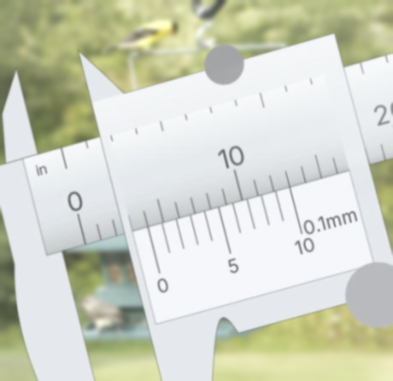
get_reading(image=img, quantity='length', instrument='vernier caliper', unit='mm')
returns 4.0 mm
